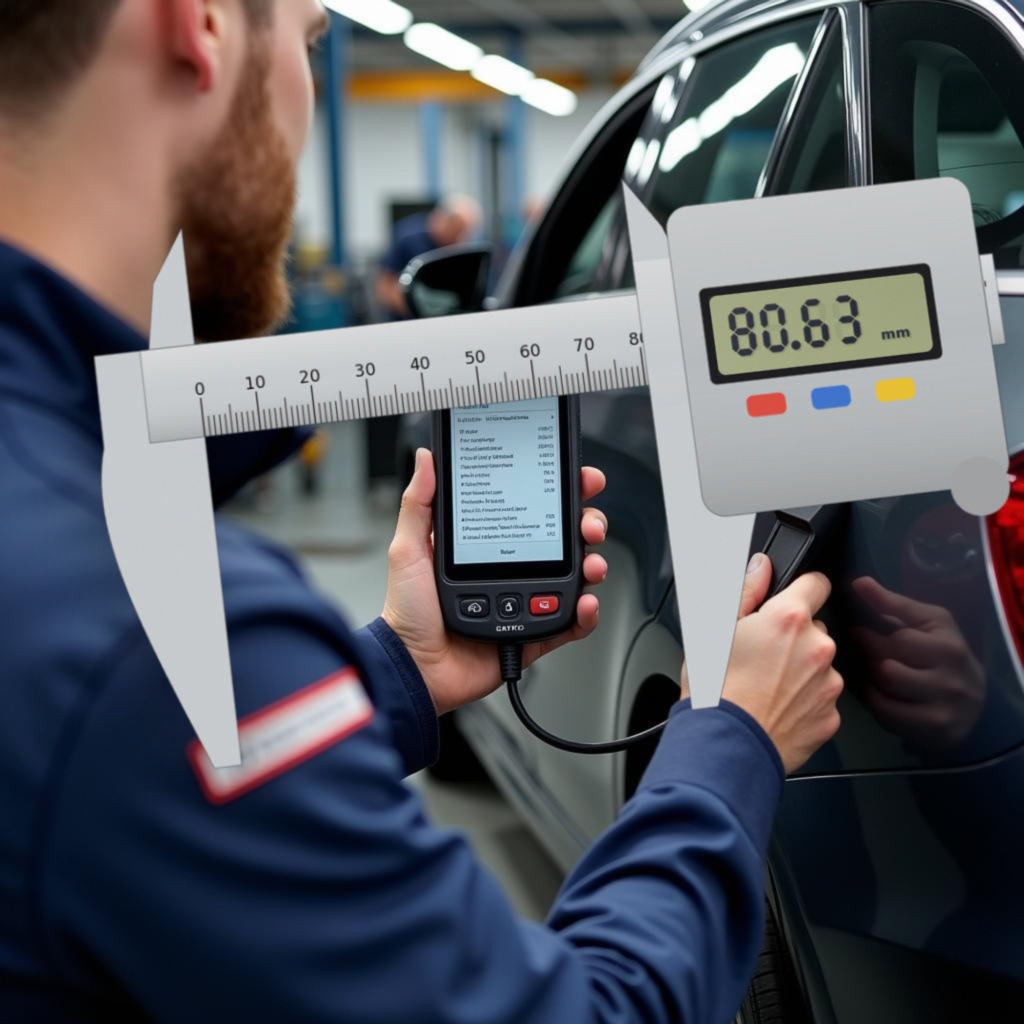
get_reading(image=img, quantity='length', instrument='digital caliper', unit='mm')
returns 80.63 mm
